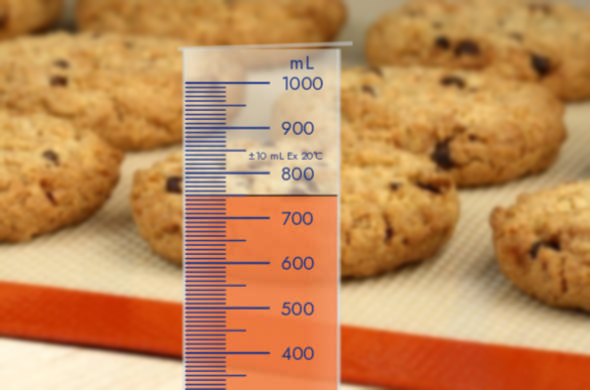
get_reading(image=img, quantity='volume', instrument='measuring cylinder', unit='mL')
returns 750 mL
